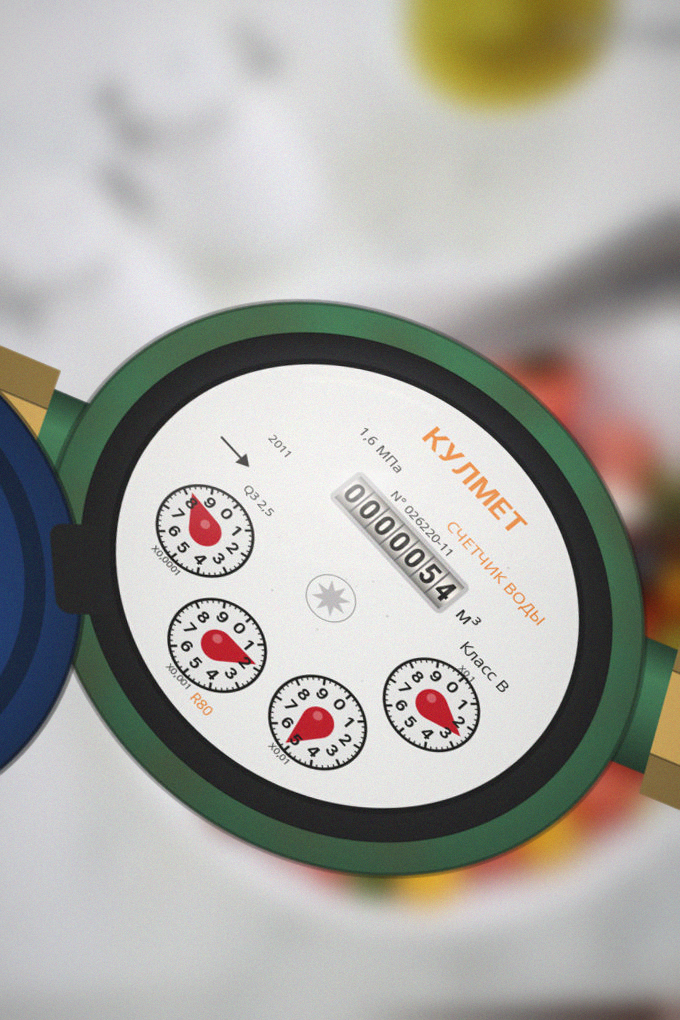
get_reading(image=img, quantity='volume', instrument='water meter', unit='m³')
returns 54.2518 m³
